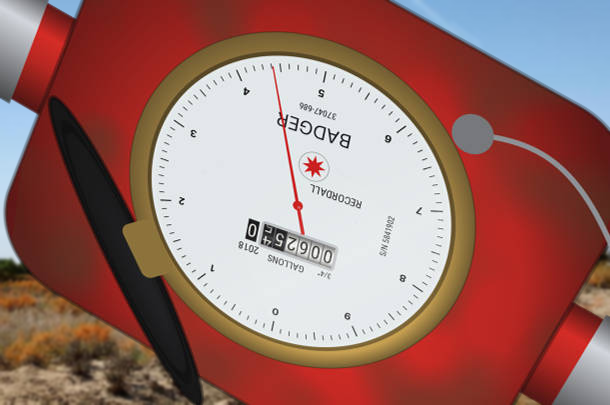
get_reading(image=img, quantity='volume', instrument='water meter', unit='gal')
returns 62544.4 gal
